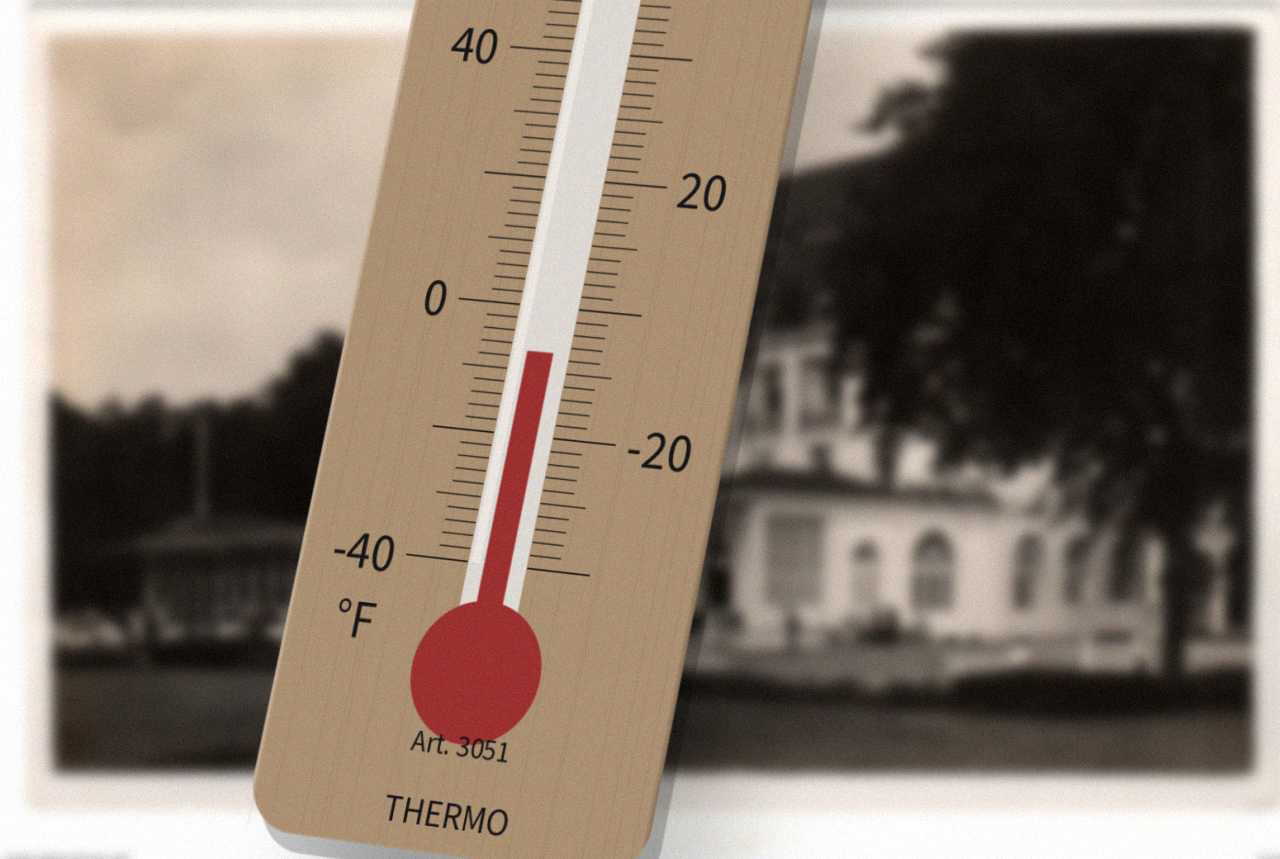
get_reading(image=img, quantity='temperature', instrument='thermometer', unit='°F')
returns -7 °F
